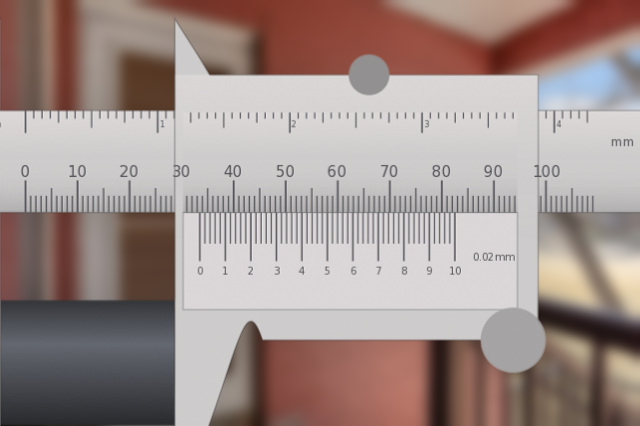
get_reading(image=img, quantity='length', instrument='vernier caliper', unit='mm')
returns 33.5 mm
